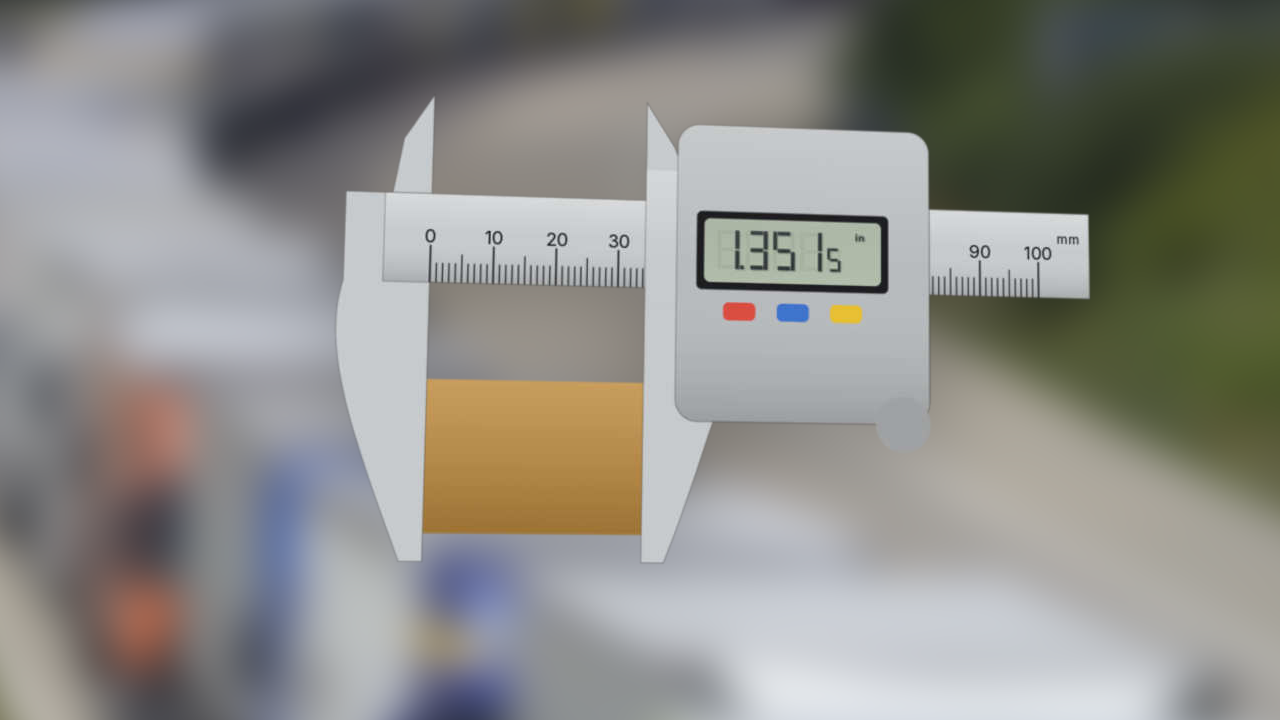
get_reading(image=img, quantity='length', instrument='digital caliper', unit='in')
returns 1.3515 in
